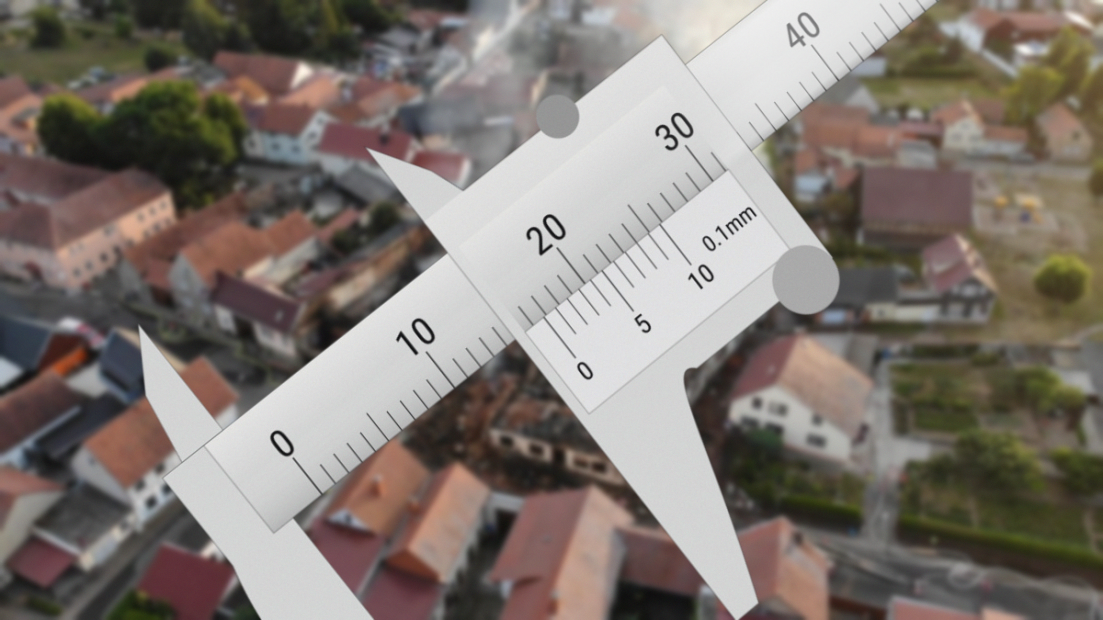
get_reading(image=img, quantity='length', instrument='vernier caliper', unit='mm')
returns 16.8 mm
